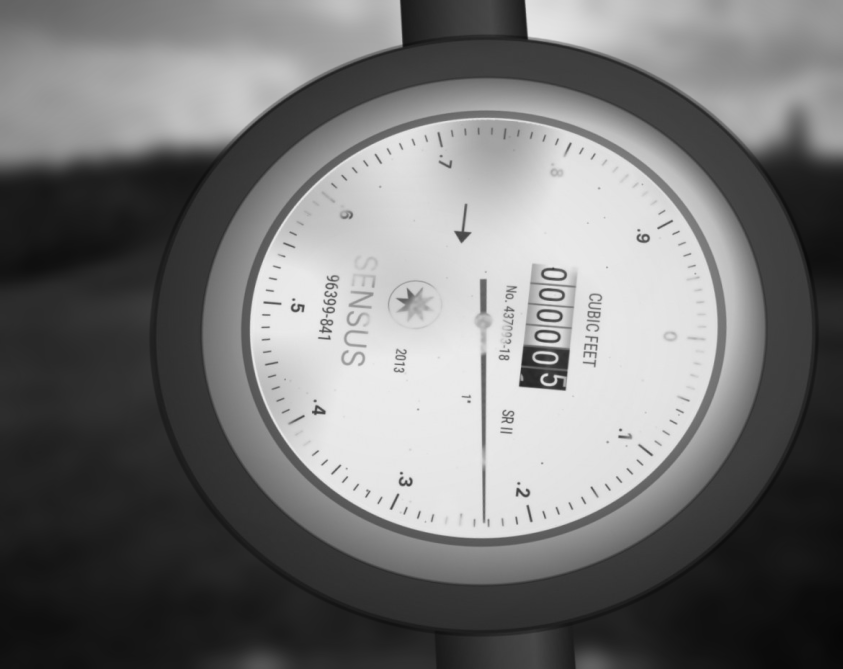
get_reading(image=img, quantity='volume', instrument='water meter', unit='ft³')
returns 5.23 ft³
